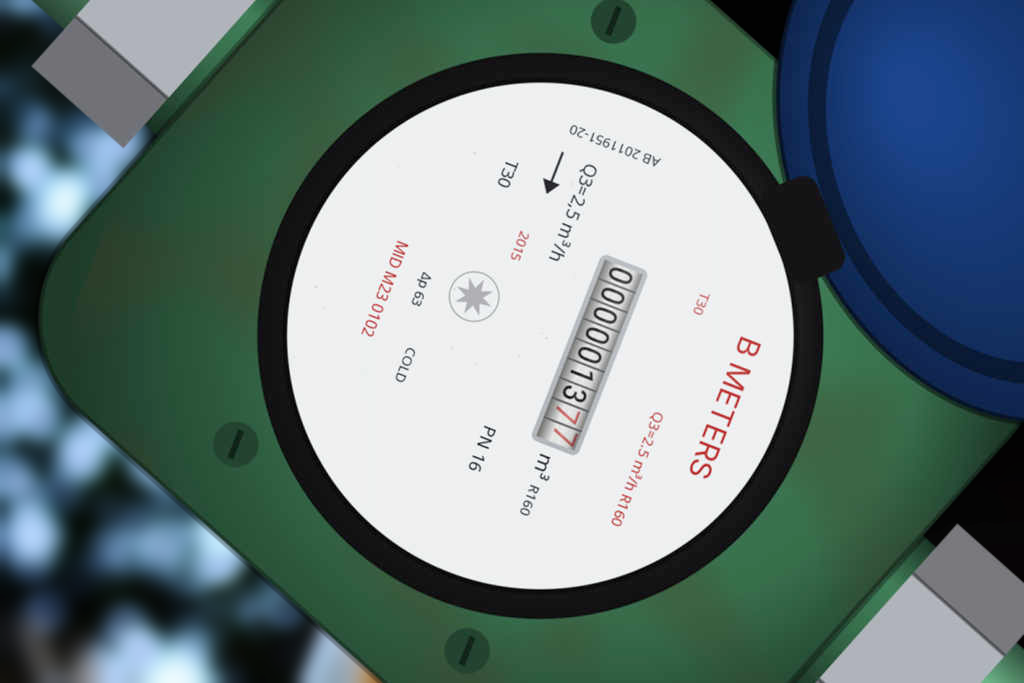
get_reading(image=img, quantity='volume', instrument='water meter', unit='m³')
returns 13.77 m³
